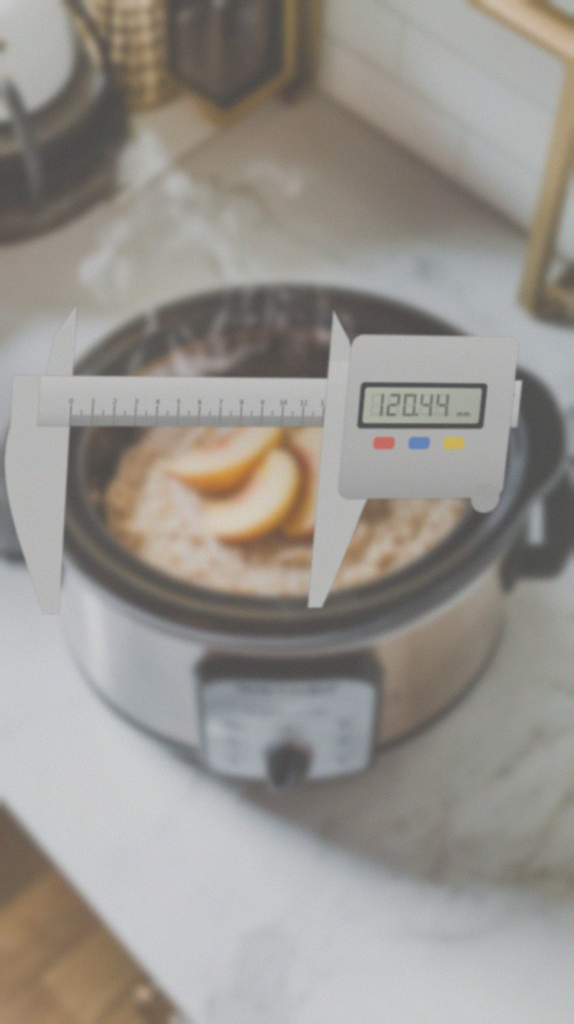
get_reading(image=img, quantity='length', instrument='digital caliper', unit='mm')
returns 120.44 mm
